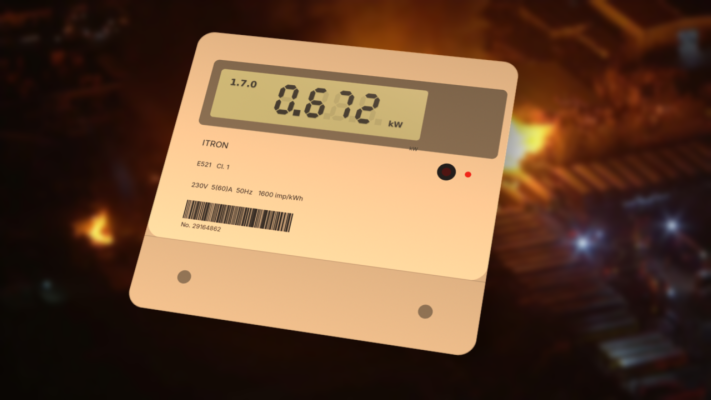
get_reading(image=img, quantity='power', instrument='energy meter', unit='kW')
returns 0.672 kW
